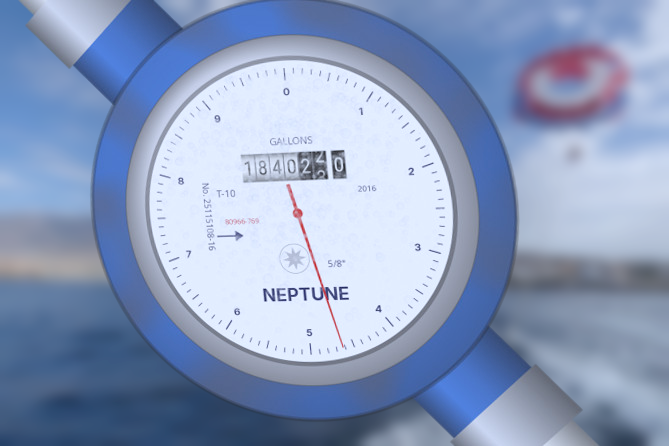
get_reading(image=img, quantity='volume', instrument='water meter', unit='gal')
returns 1840224.6 gal
